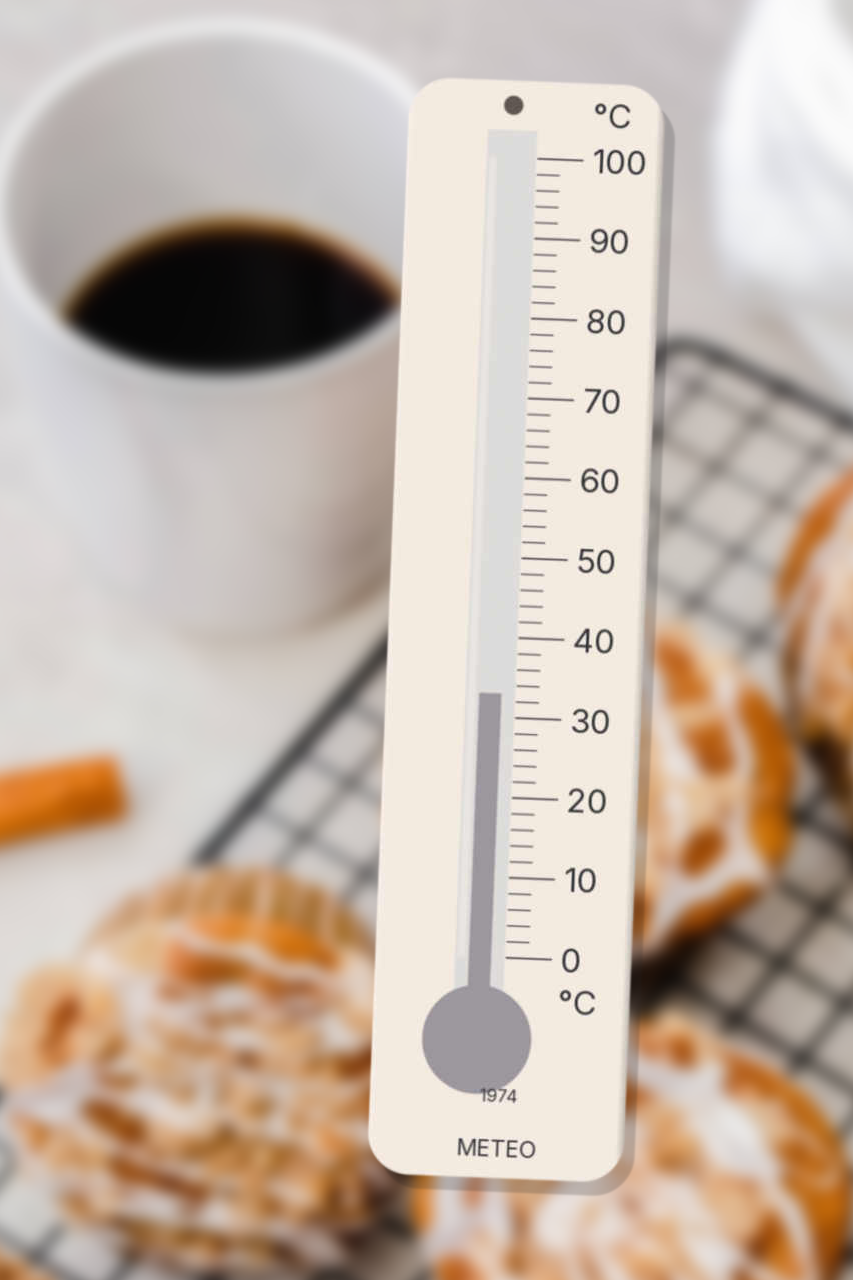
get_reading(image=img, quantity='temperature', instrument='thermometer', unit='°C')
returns 33 °C
